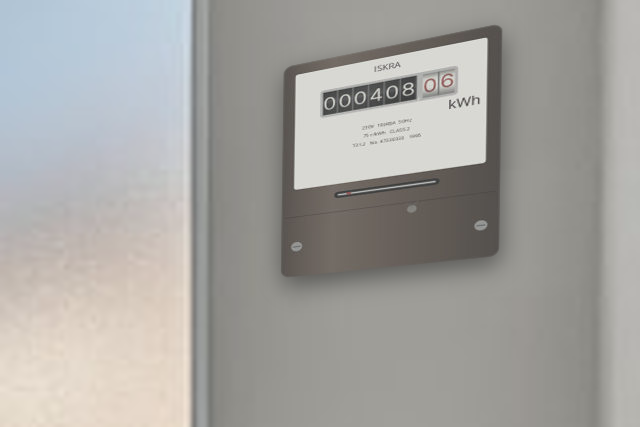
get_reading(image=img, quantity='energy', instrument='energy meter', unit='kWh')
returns 408.06 kWh
